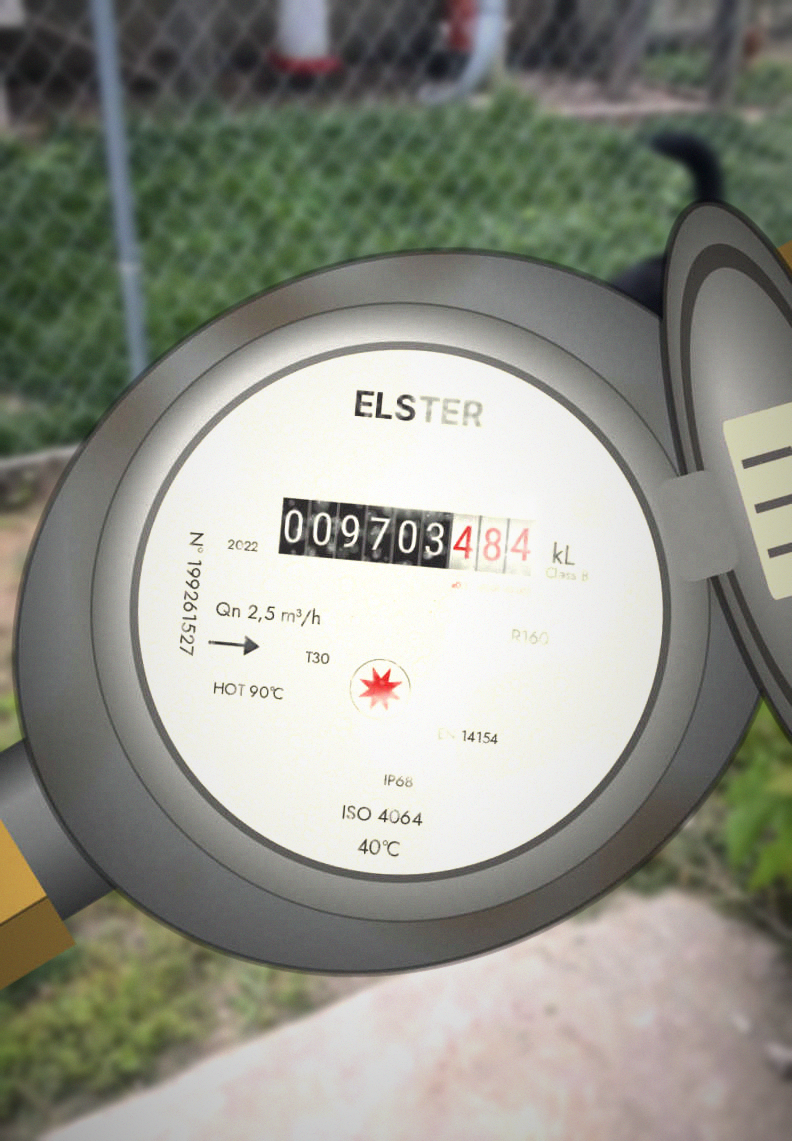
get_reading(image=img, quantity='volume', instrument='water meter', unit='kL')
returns 9703.484 kL
